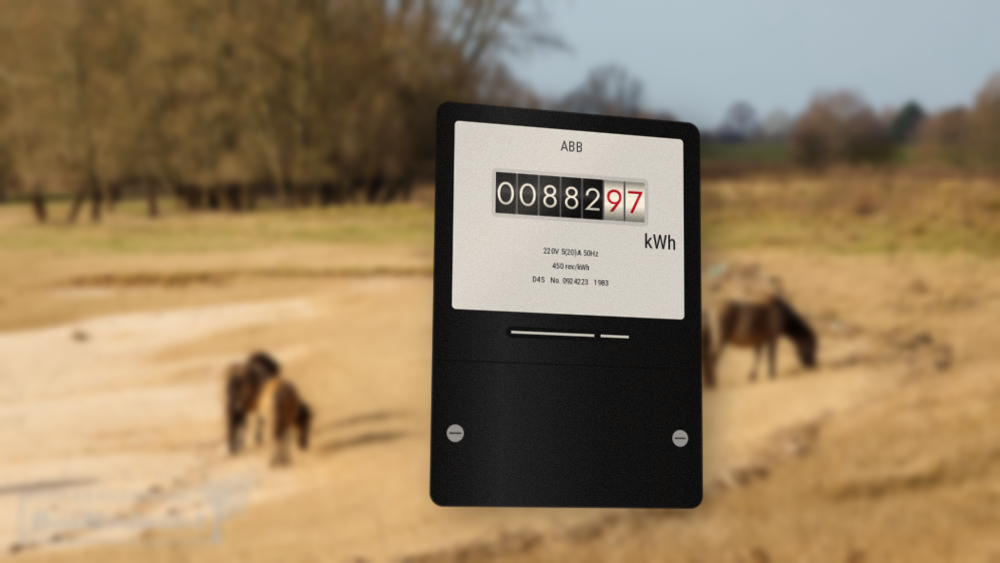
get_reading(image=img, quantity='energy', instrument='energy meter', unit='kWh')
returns 882.97 kWh
